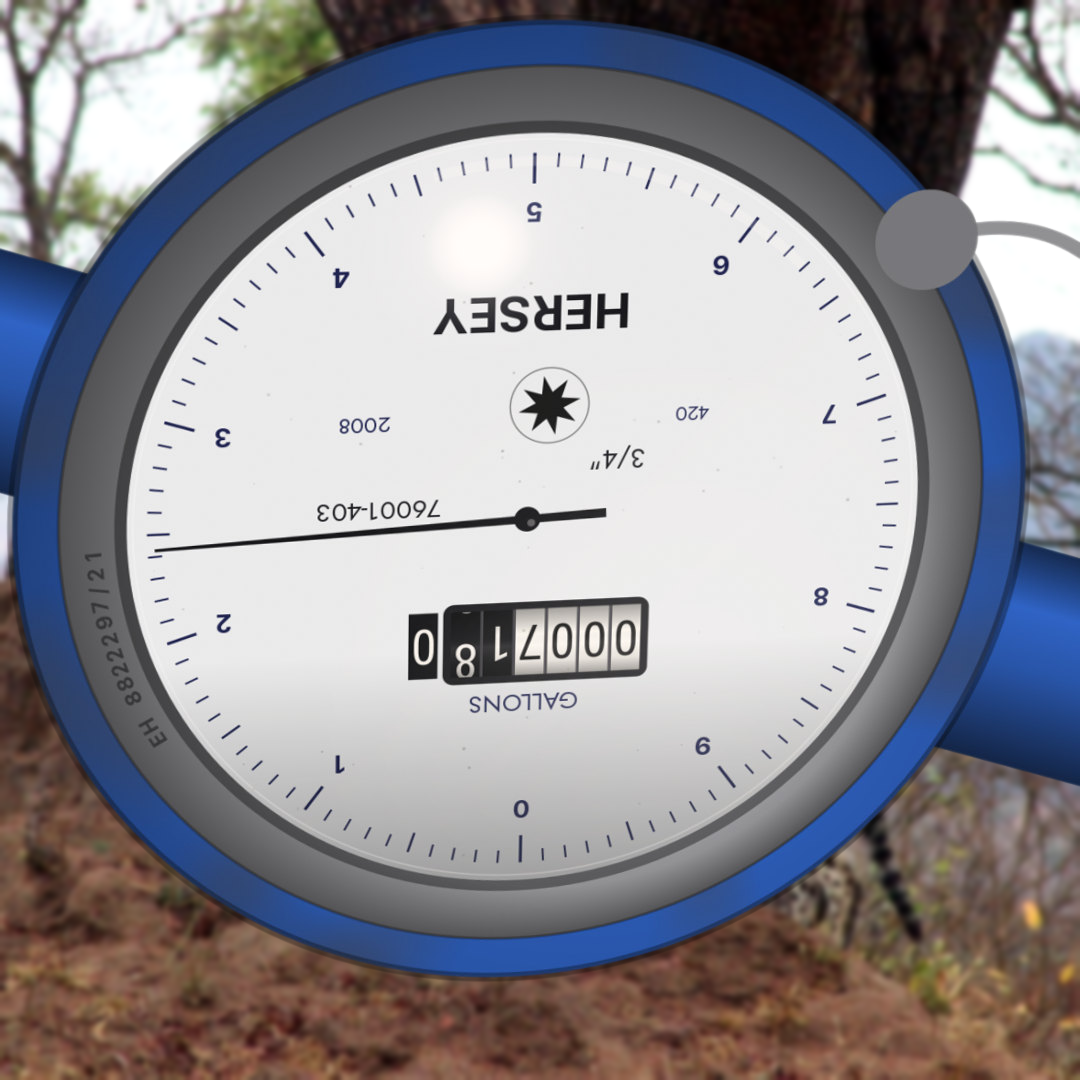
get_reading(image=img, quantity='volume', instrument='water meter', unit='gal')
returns 7182.4 gal
